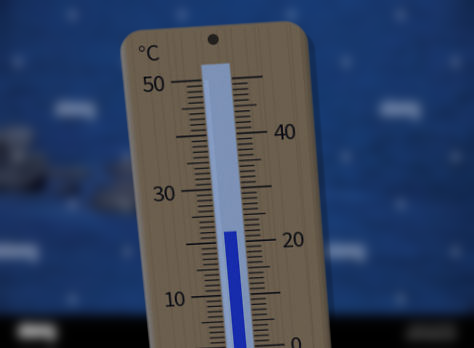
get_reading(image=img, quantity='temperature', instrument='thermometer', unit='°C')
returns 22 °C
